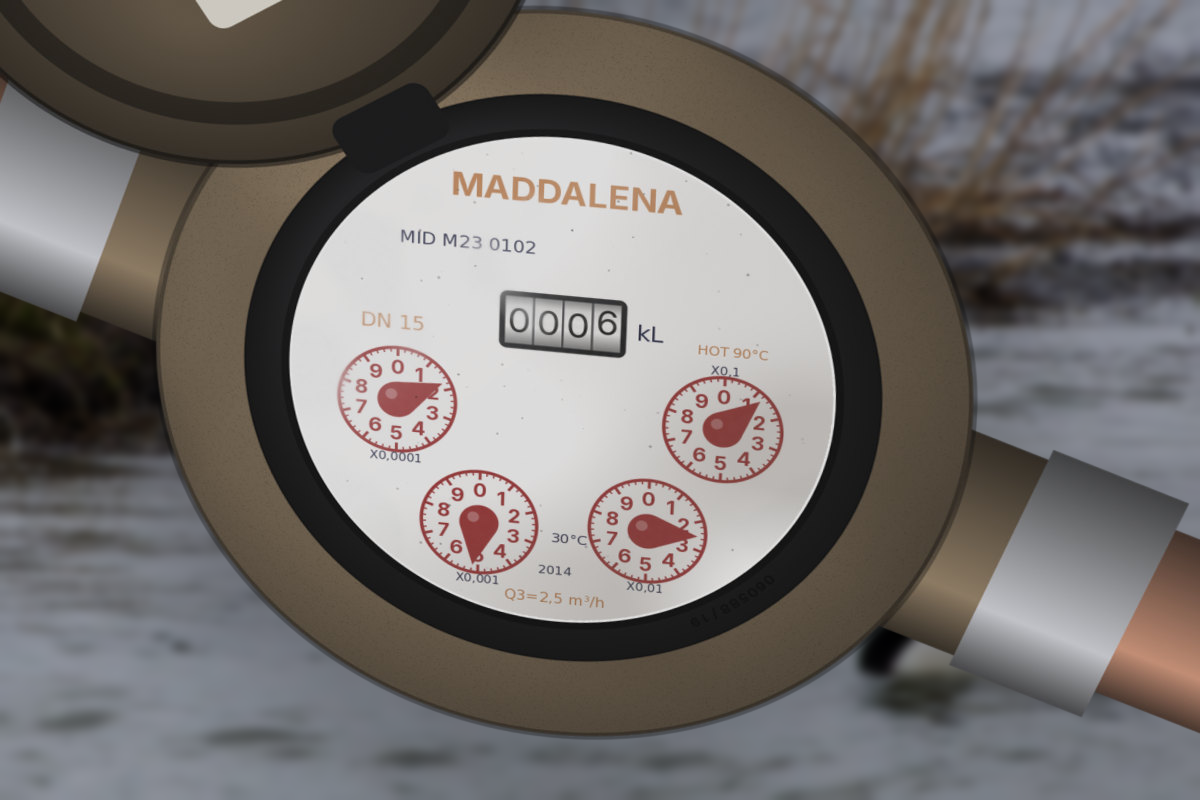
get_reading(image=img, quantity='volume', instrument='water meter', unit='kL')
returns 6.1251 kL
